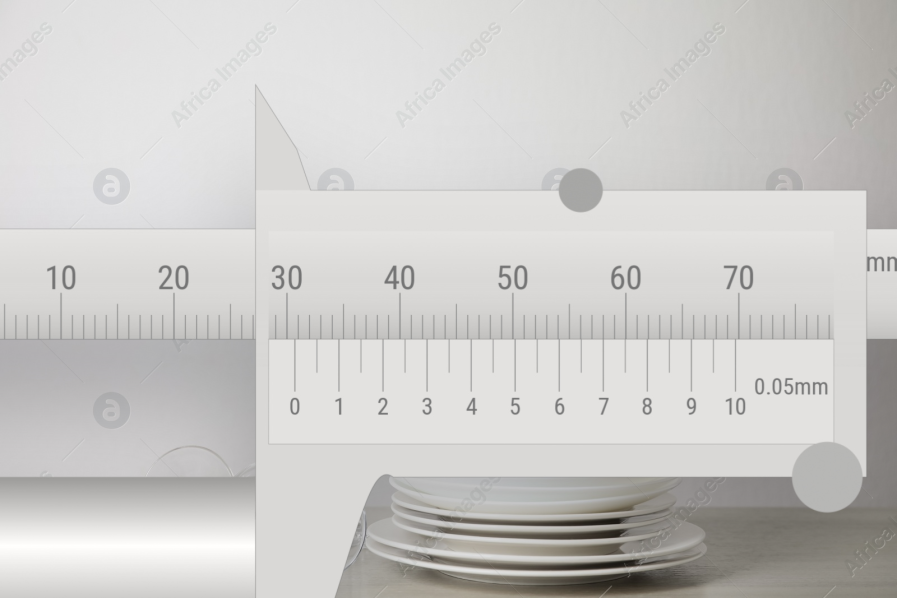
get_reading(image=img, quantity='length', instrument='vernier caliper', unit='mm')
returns 30.7 mm
